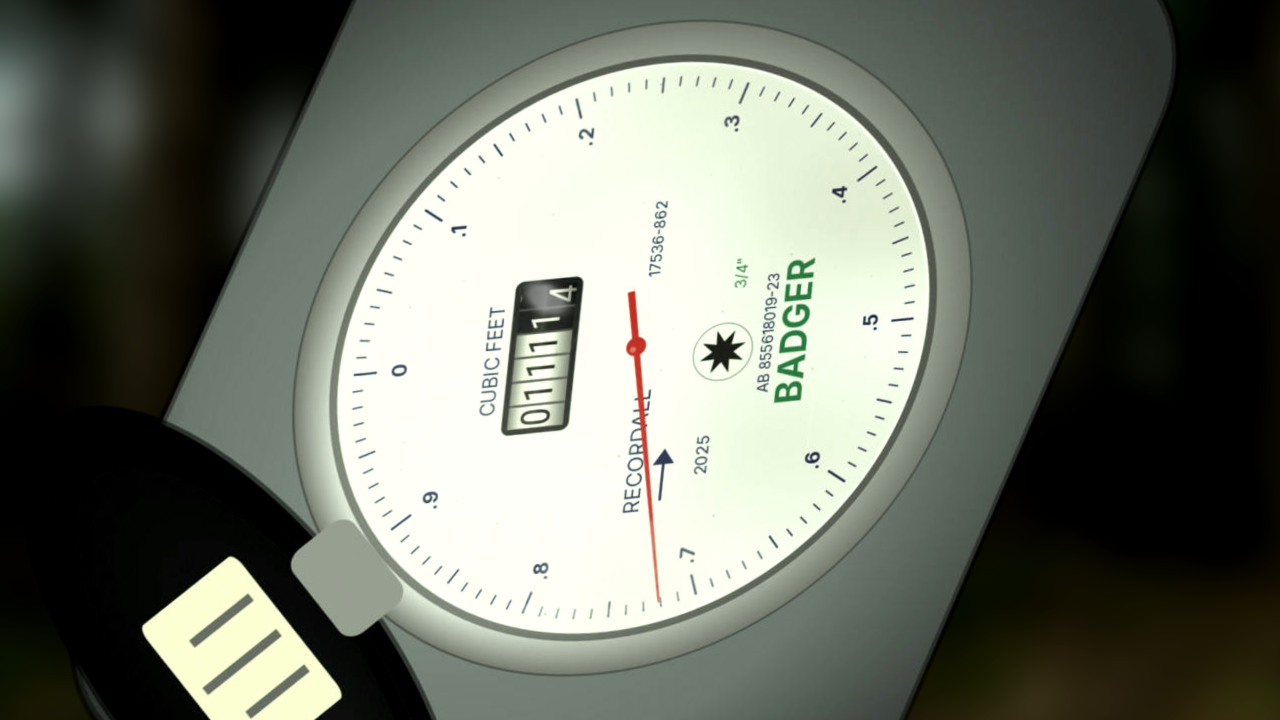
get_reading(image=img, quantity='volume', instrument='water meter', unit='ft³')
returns 11113.72 ft³
